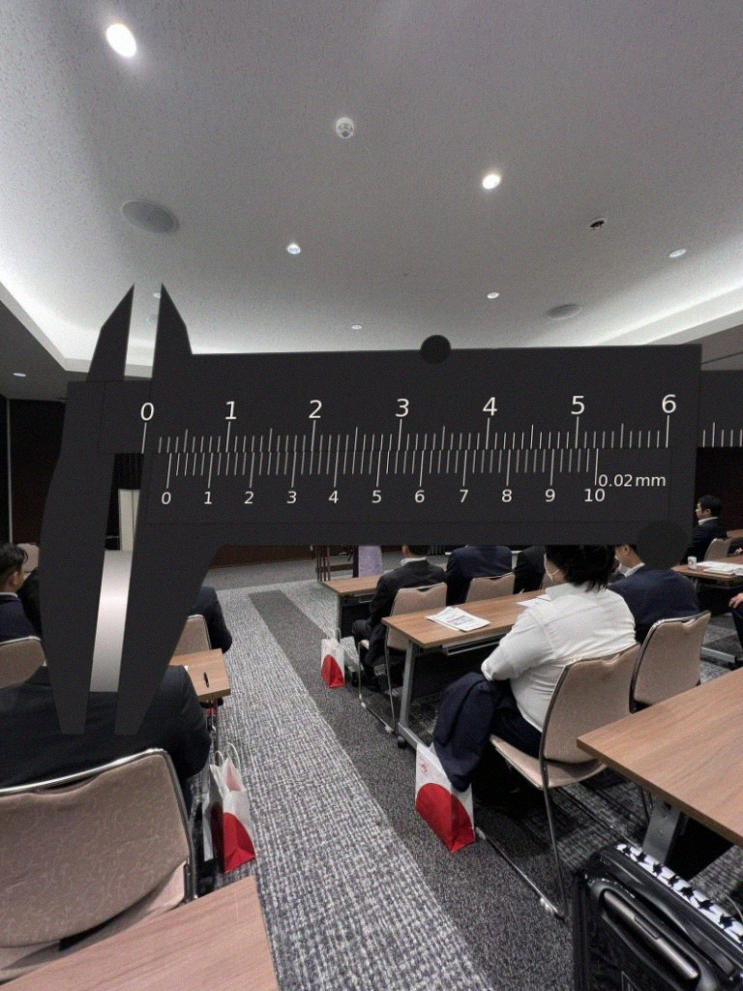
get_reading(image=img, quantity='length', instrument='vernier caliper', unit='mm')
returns 3.4 mm
